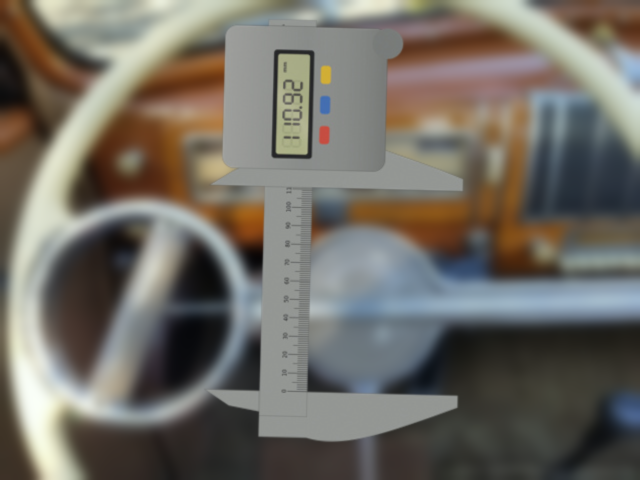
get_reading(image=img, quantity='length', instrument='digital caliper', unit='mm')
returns 110.92 mm
